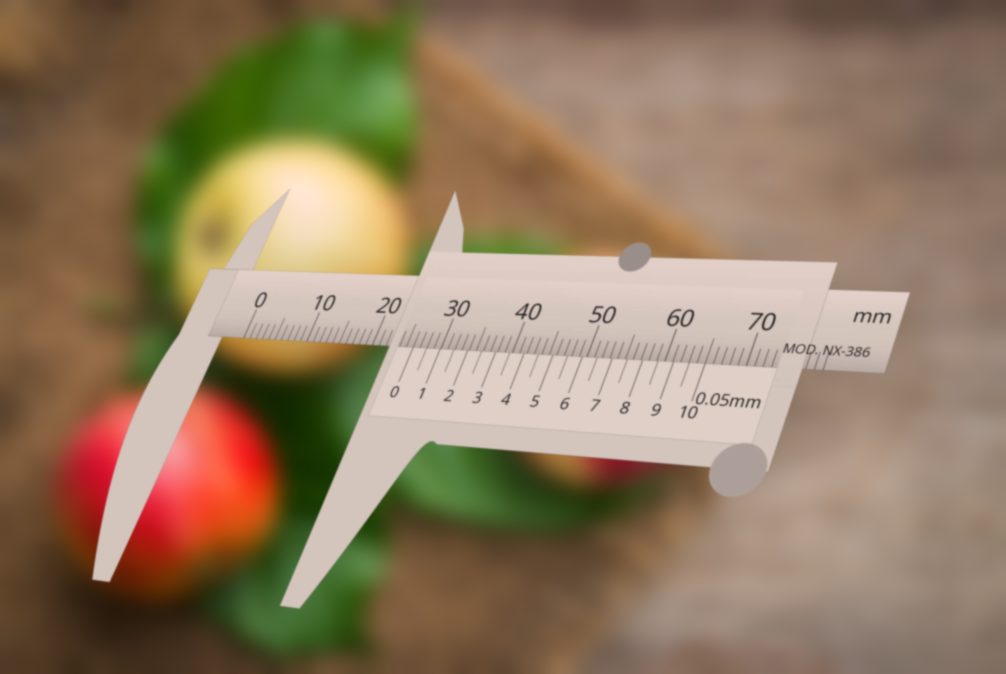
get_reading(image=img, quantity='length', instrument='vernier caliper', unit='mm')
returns 26.0 mm
